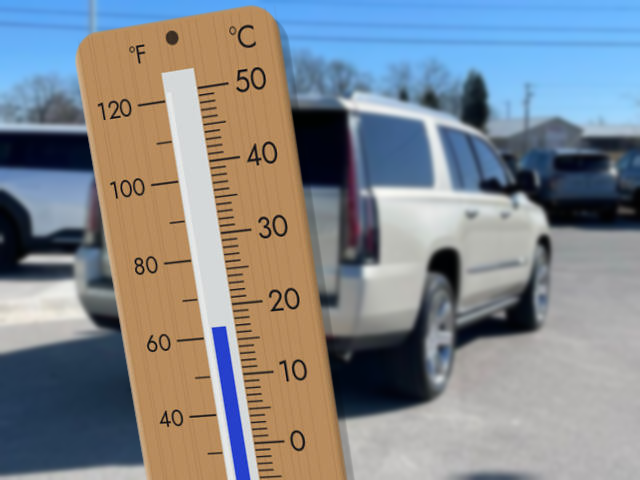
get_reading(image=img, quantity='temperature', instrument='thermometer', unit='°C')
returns 17 °C
